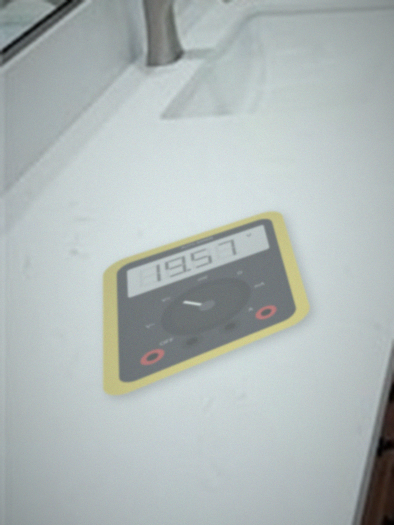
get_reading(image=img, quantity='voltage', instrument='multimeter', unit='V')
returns 19.57 V
